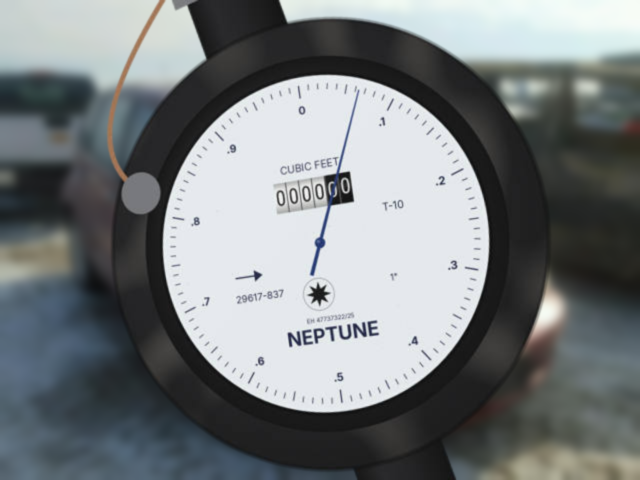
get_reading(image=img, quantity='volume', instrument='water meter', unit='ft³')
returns 0.06 ft³
